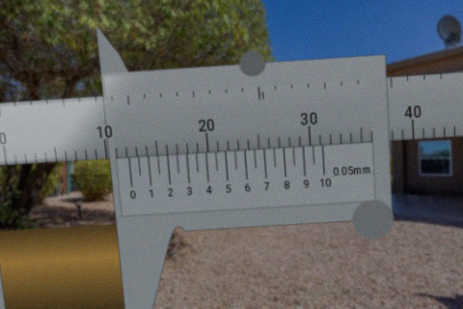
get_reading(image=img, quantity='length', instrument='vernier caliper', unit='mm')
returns 12.2 mm
